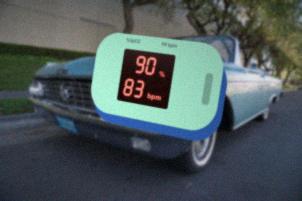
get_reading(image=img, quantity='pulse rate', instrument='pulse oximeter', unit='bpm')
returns 83 bpm
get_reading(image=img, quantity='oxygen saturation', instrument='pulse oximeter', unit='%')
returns 90 %
